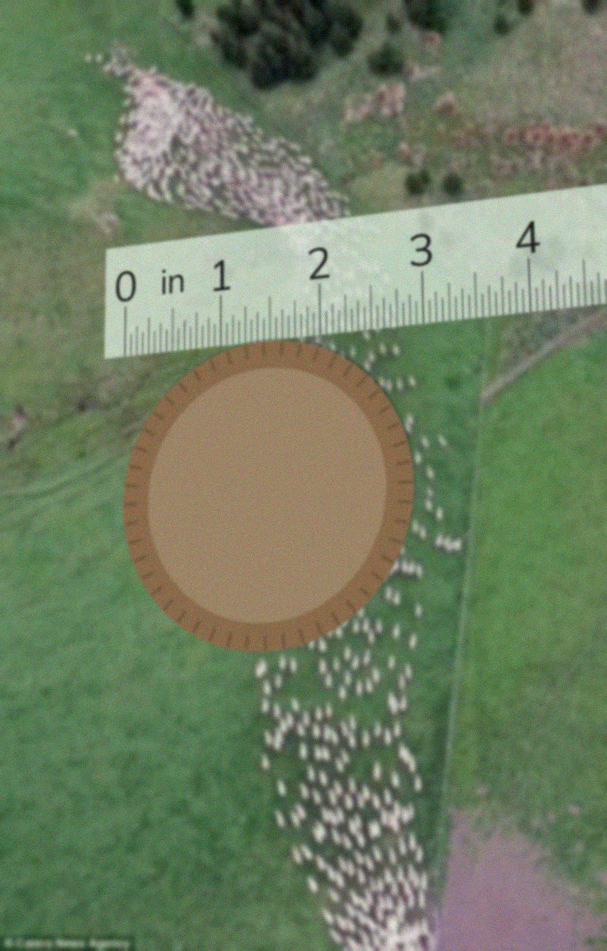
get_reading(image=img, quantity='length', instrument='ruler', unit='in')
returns 2.875 in
